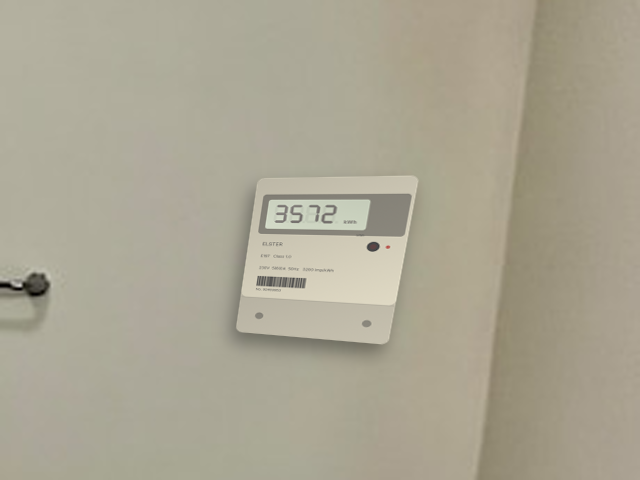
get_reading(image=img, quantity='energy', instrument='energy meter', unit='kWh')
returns 3572 kWh
